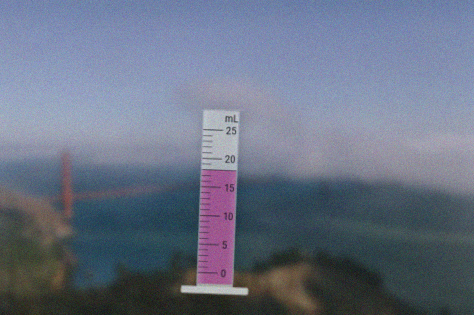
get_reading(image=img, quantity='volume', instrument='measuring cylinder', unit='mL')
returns 18 mL
